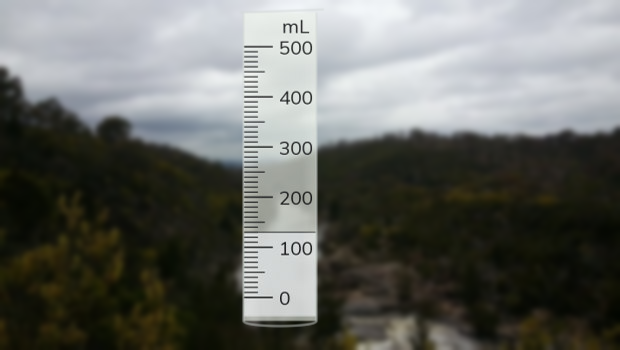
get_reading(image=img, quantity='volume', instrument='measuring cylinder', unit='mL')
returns 130 mL
